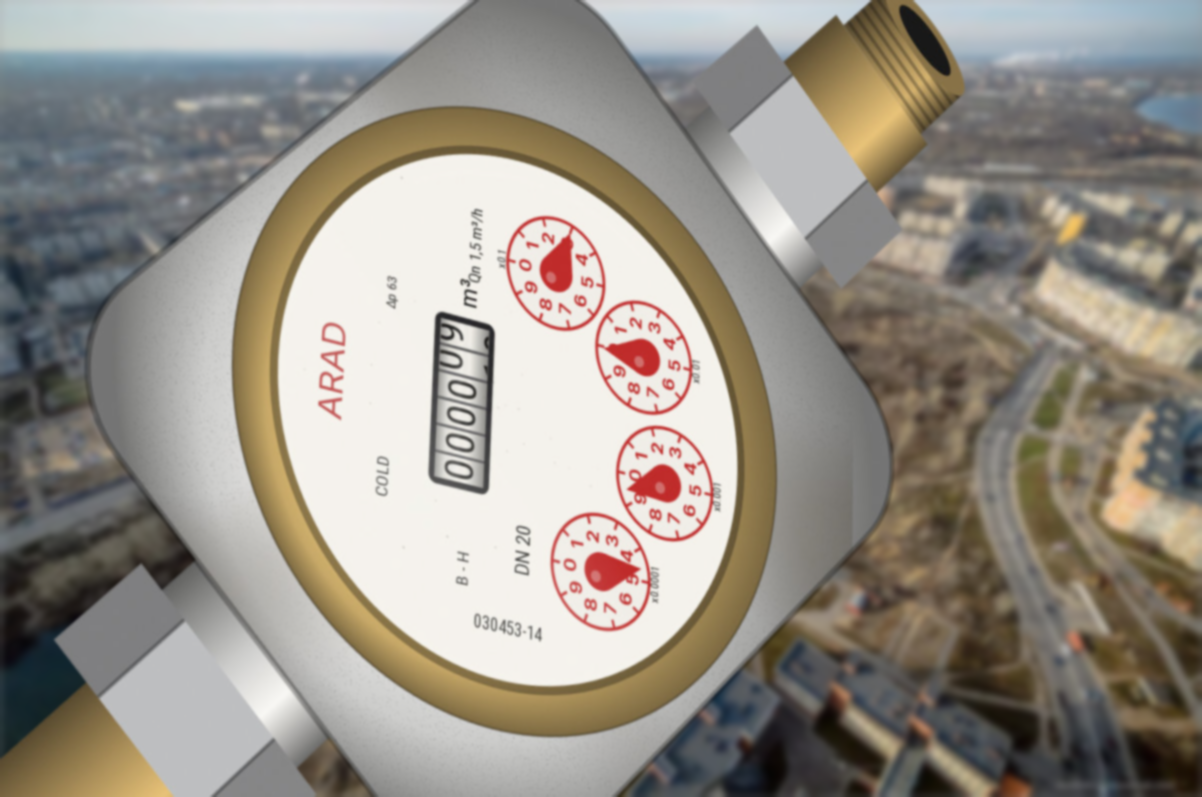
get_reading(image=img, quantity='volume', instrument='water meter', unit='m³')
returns 9.2994 m³
